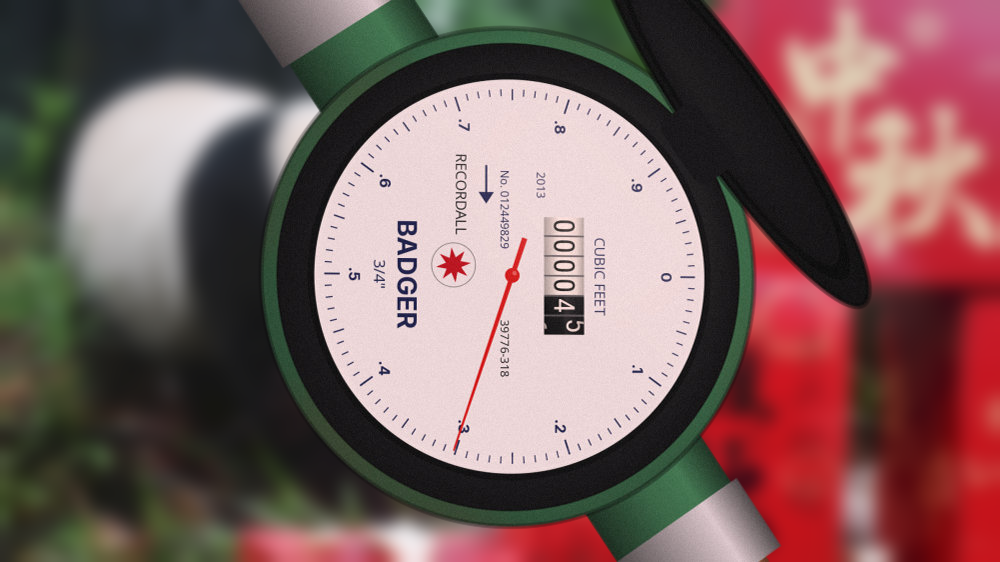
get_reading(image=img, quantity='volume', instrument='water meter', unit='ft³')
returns 45.30 ft³
